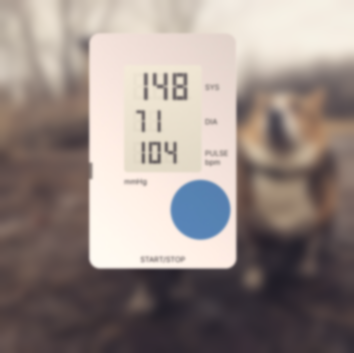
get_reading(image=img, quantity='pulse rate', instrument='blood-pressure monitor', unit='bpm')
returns 104 bpm
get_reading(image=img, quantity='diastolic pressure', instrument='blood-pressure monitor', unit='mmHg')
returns 71 mmHg
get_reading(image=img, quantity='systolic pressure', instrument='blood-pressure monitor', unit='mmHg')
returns 148 mmHg
